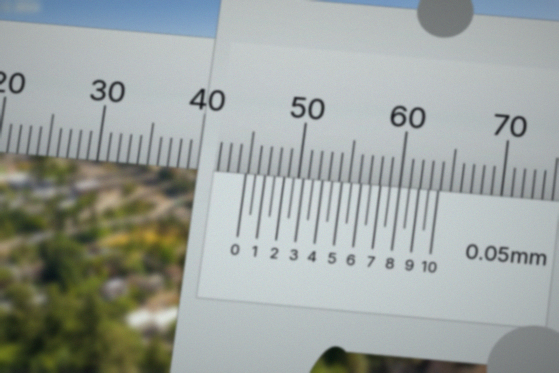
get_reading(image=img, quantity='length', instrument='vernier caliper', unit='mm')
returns 44.8 mm
